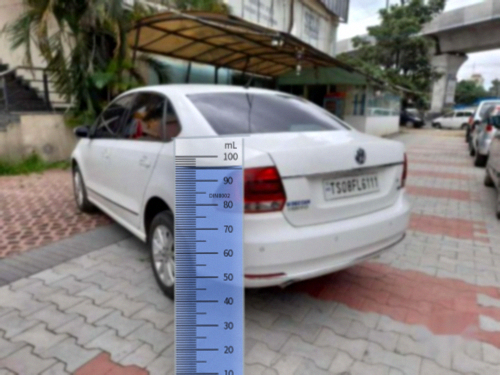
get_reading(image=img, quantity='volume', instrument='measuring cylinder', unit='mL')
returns 95 mL
